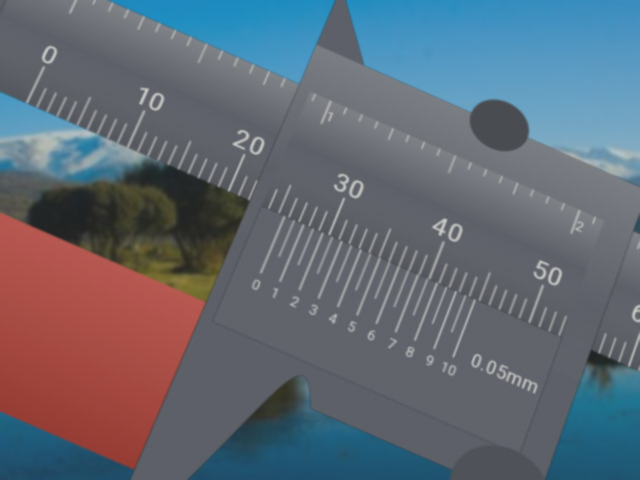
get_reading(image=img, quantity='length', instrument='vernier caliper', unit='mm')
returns 25.6 mm
